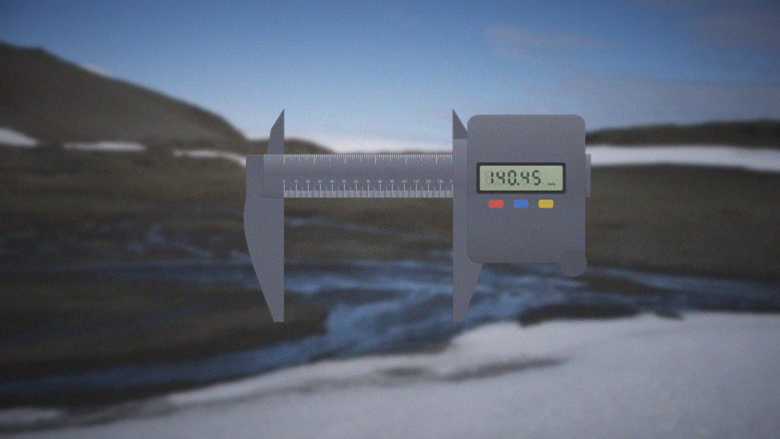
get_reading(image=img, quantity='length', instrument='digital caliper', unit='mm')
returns 140.45 mm
